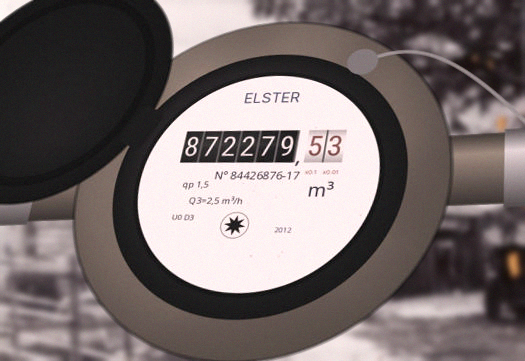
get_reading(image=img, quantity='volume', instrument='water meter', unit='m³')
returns 872279.53 m³
